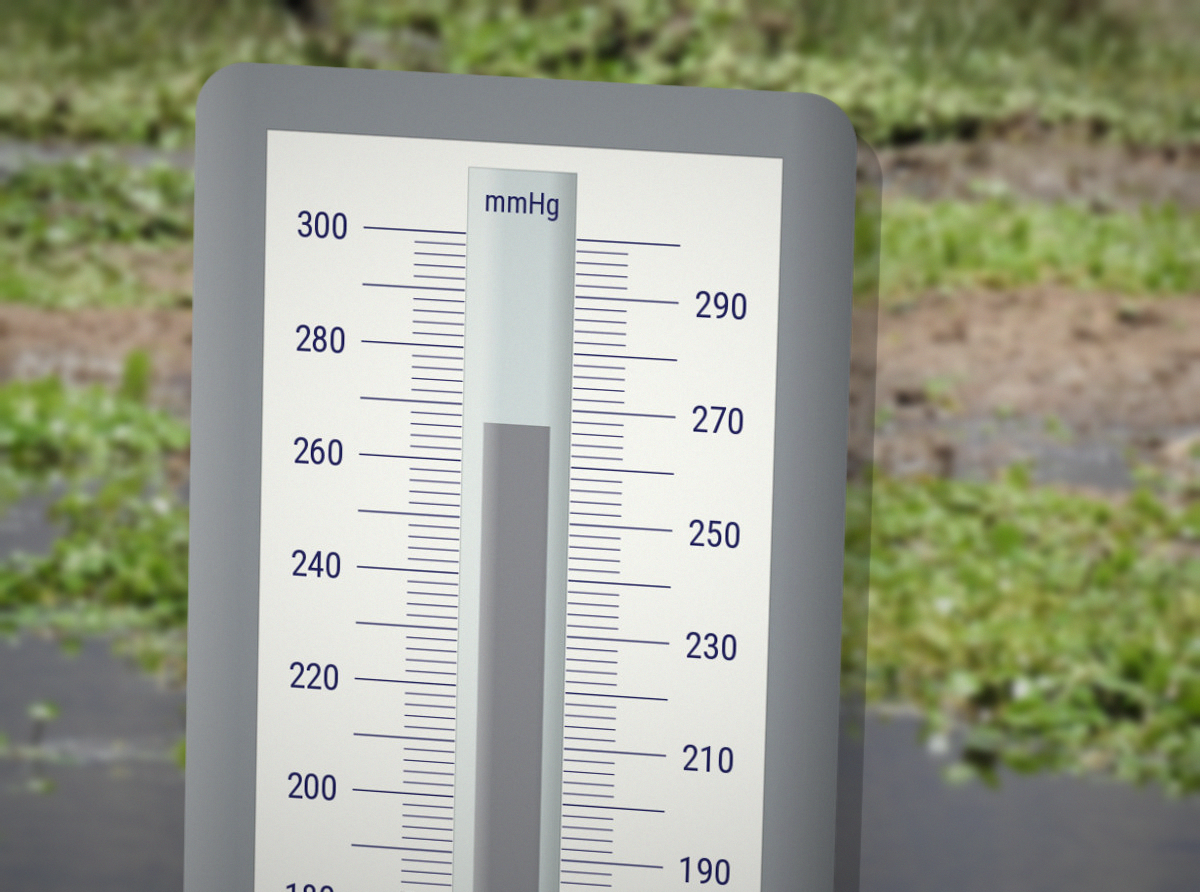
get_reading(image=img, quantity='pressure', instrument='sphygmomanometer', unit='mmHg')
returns 267 mmHg
